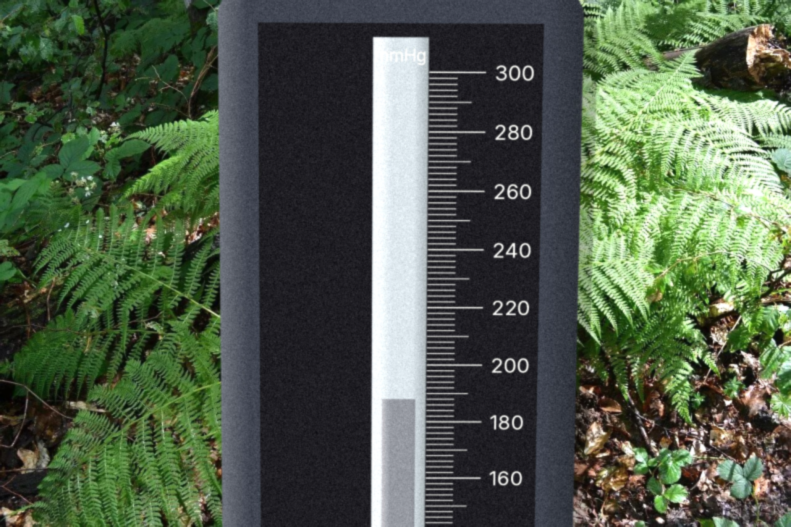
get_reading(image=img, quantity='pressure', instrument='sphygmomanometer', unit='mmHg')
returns 188 mmHg
